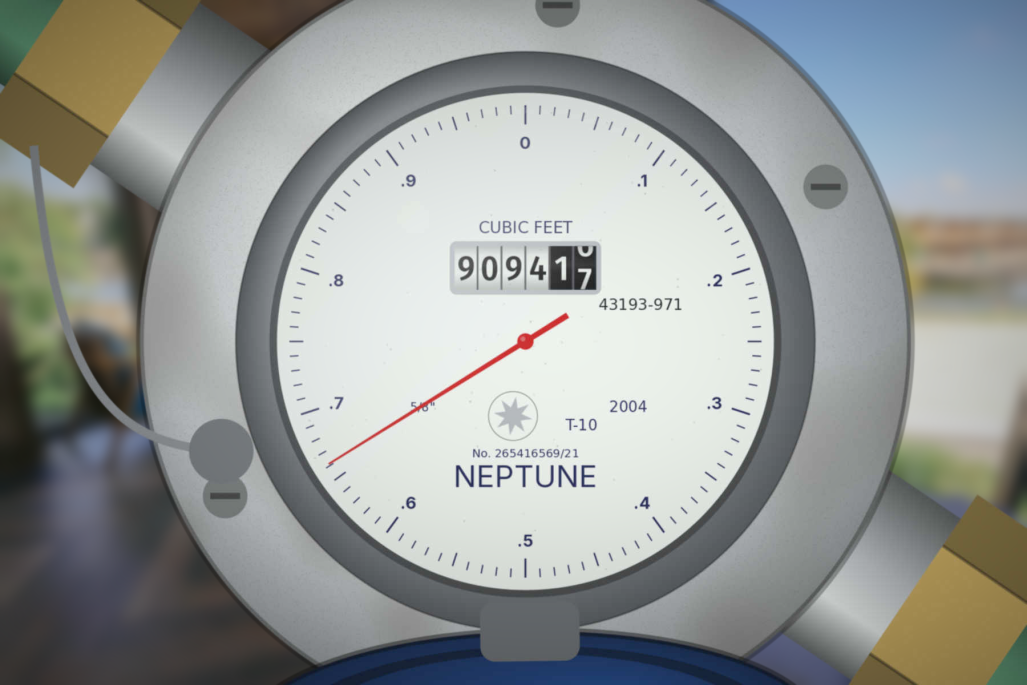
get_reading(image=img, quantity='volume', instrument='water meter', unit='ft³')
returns 909416.66 ft³
